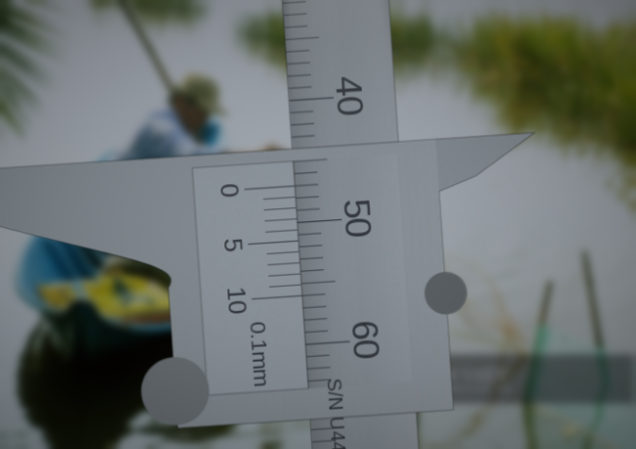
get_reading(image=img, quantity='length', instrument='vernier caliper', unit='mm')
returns 47.0 mm
